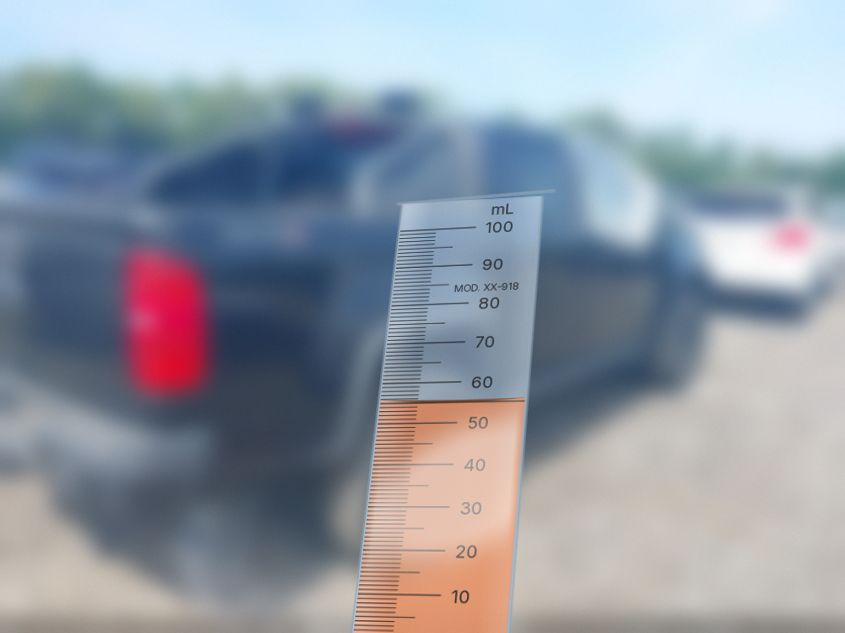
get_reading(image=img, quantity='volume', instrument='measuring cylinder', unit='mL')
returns 55 mL
